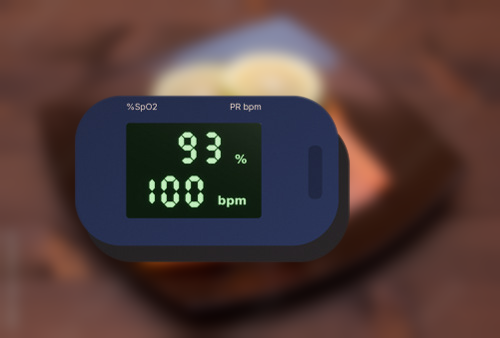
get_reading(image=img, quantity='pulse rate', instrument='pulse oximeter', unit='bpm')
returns 100 bpm
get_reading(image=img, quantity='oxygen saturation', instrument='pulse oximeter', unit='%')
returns 93 %
